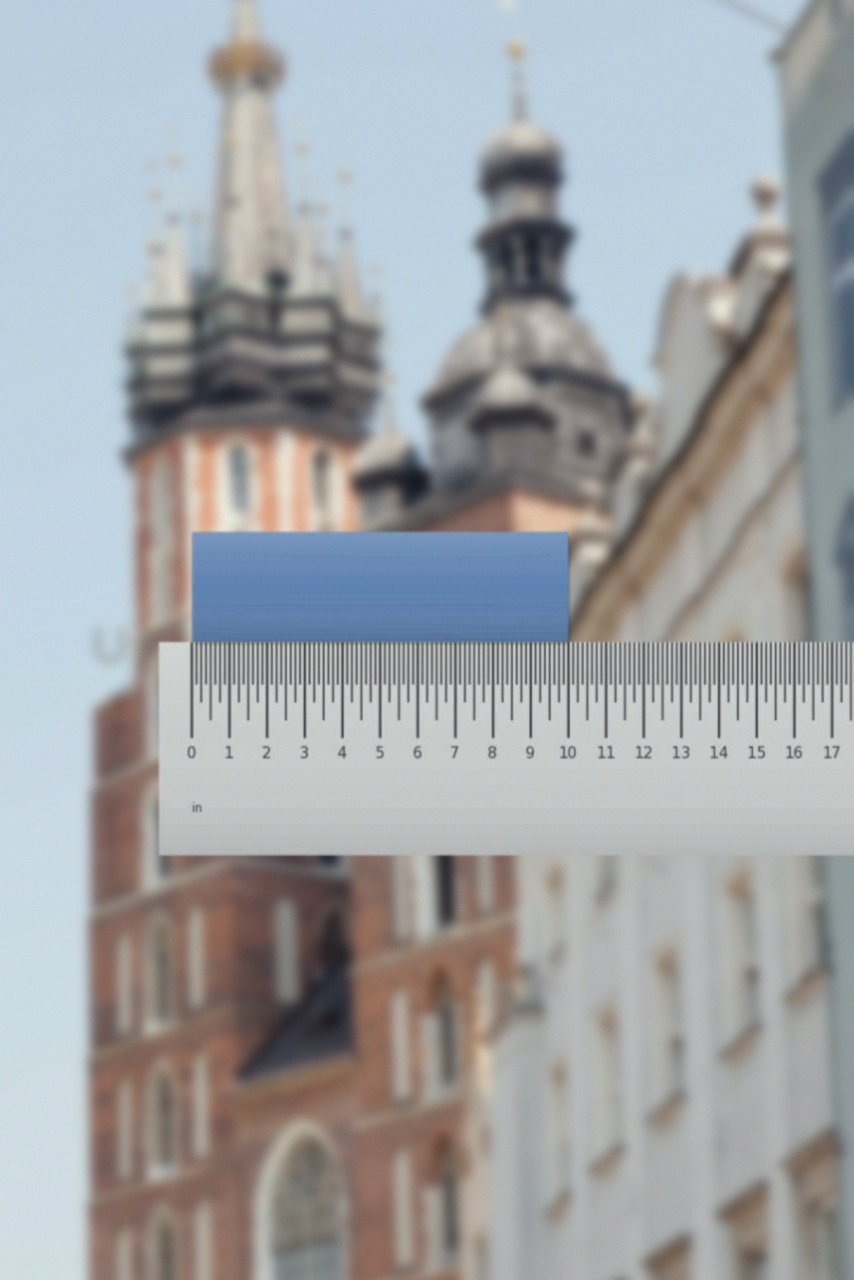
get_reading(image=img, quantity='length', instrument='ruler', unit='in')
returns 10 in
